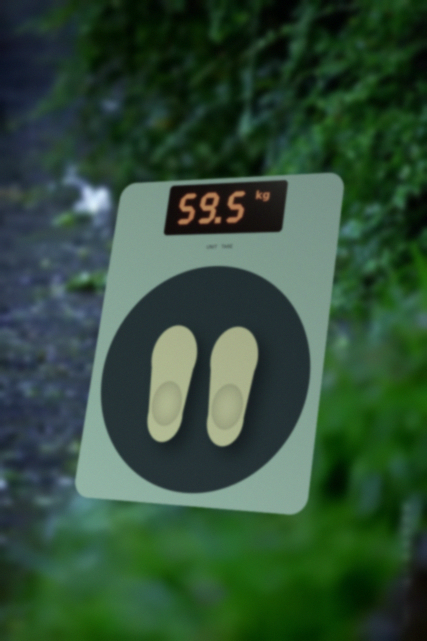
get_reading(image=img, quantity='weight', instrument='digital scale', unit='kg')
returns 59.5 kg
